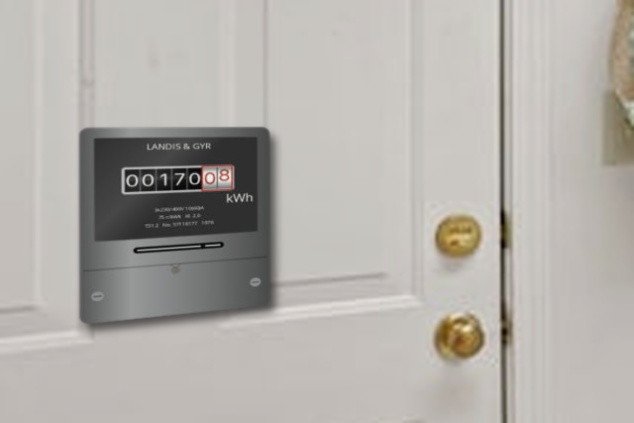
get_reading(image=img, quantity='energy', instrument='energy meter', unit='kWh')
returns 170.08 kWh
